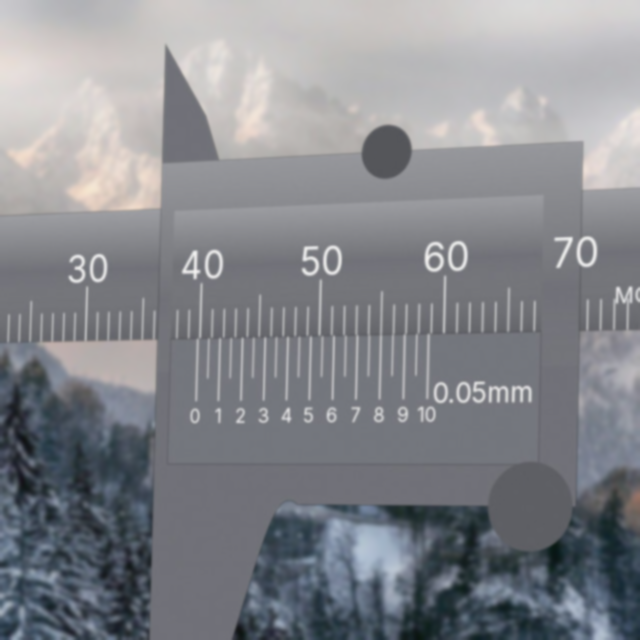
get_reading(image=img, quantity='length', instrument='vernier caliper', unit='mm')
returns 39.8 mm
